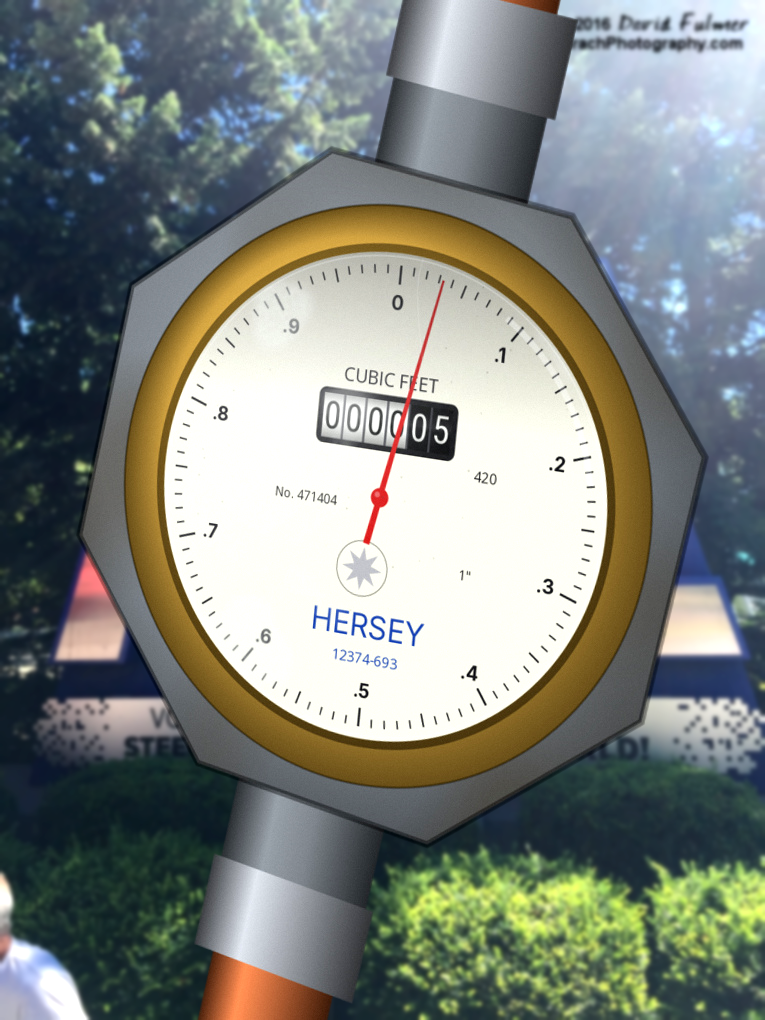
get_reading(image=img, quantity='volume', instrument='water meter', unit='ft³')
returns 5.03 ft³
